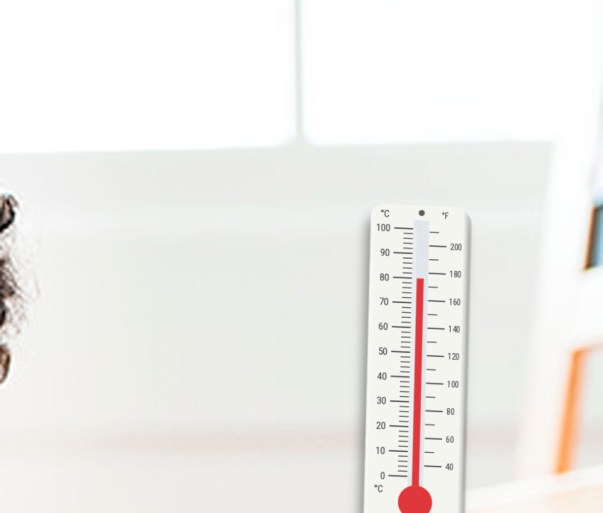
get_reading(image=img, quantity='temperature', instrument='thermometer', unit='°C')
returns 80 °C
